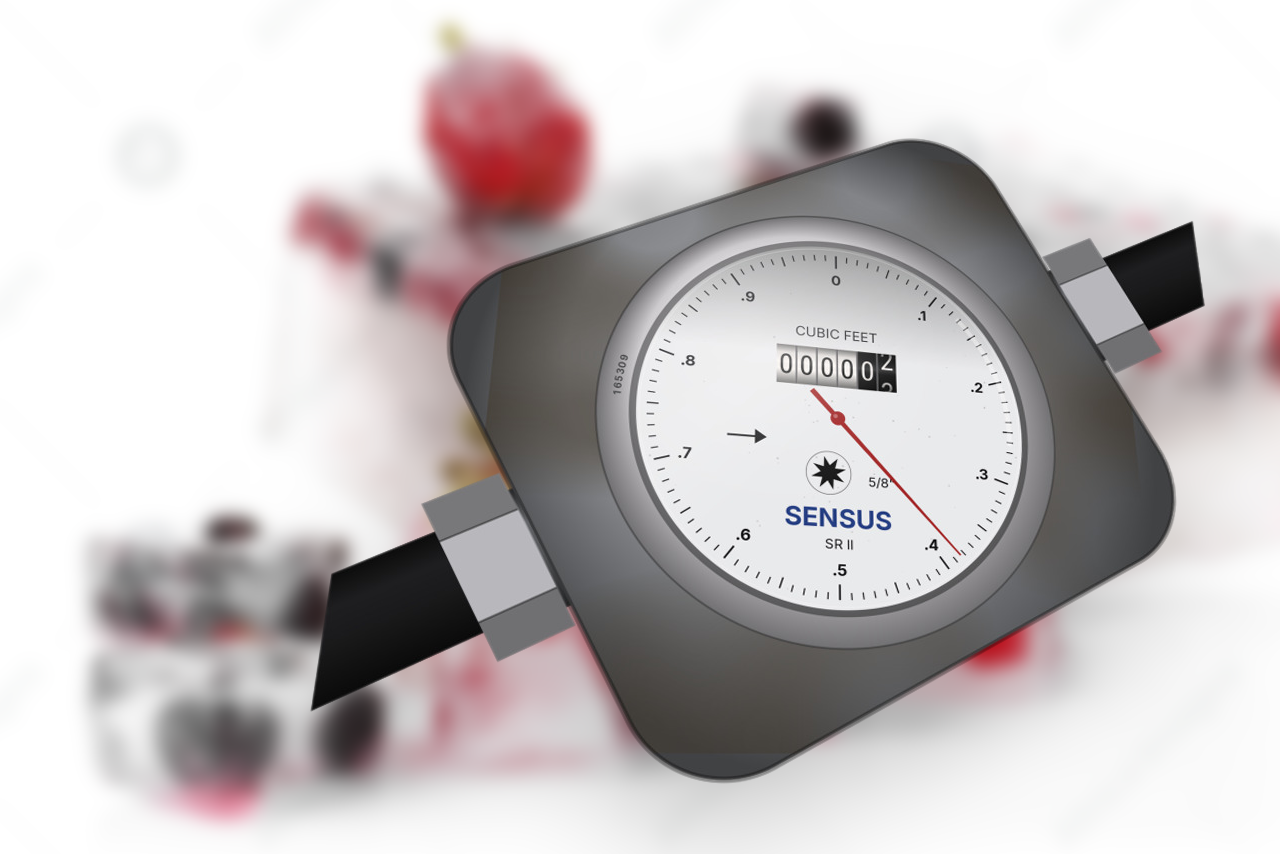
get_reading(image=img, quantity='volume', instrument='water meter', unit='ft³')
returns 2.38 ft³
